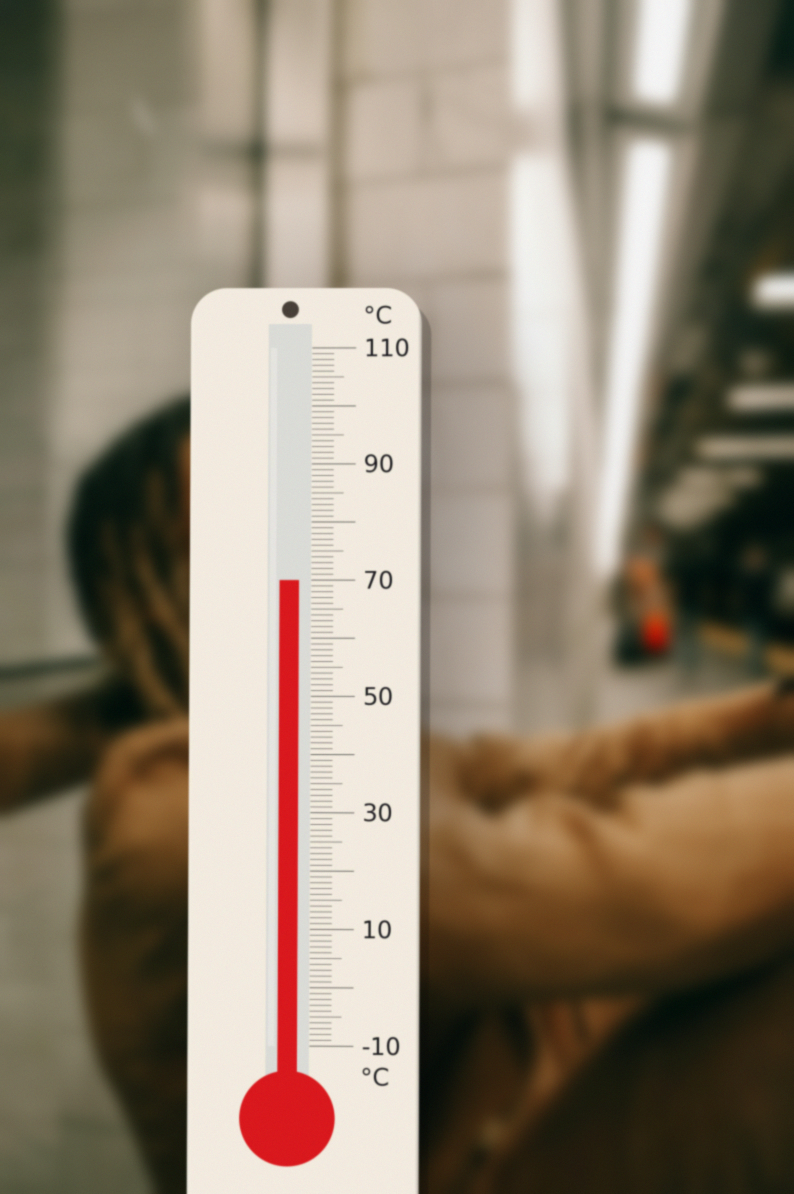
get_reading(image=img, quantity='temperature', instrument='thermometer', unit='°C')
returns 70 °C
